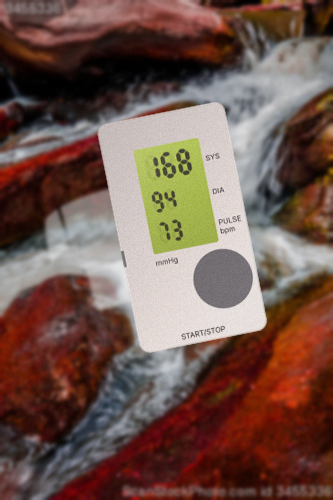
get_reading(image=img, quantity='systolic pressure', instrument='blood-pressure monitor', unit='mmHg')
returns 168 mmHg
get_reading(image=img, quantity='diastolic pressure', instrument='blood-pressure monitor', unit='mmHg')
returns 94 mmHg
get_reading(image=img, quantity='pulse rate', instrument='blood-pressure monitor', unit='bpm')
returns 73 bpm
